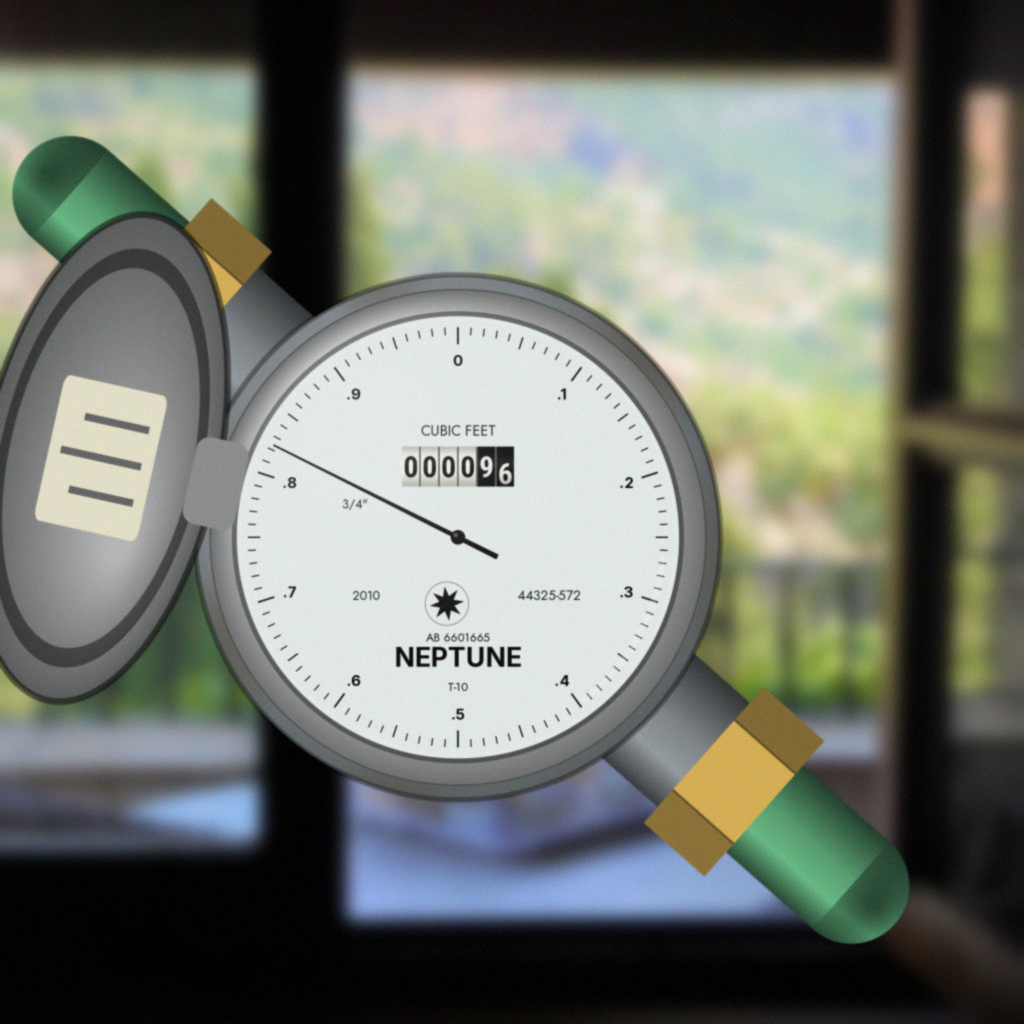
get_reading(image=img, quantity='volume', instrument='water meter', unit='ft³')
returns 95.82 ft³
